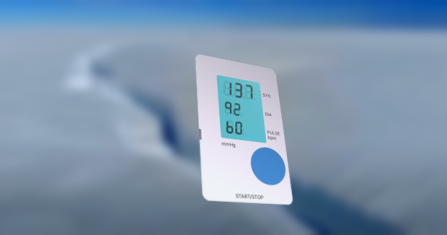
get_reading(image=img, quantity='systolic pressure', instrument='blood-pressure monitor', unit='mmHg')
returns 137 mmHg
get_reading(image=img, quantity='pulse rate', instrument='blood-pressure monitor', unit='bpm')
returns 60 bpm
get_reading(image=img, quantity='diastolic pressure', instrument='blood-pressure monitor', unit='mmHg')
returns 92 mmHg
